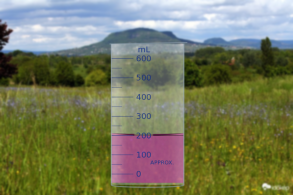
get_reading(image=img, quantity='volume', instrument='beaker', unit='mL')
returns 200 mL
